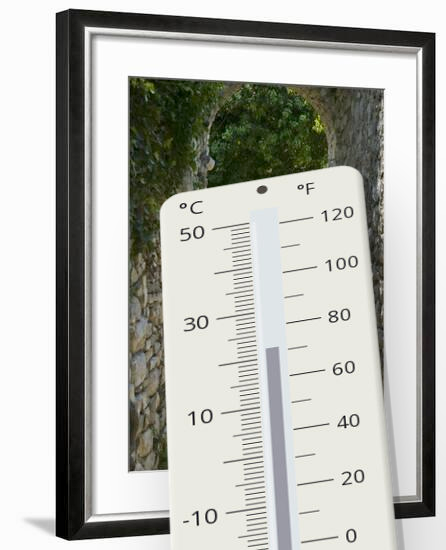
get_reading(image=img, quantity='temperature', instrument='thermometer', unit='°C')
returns 22 °C
